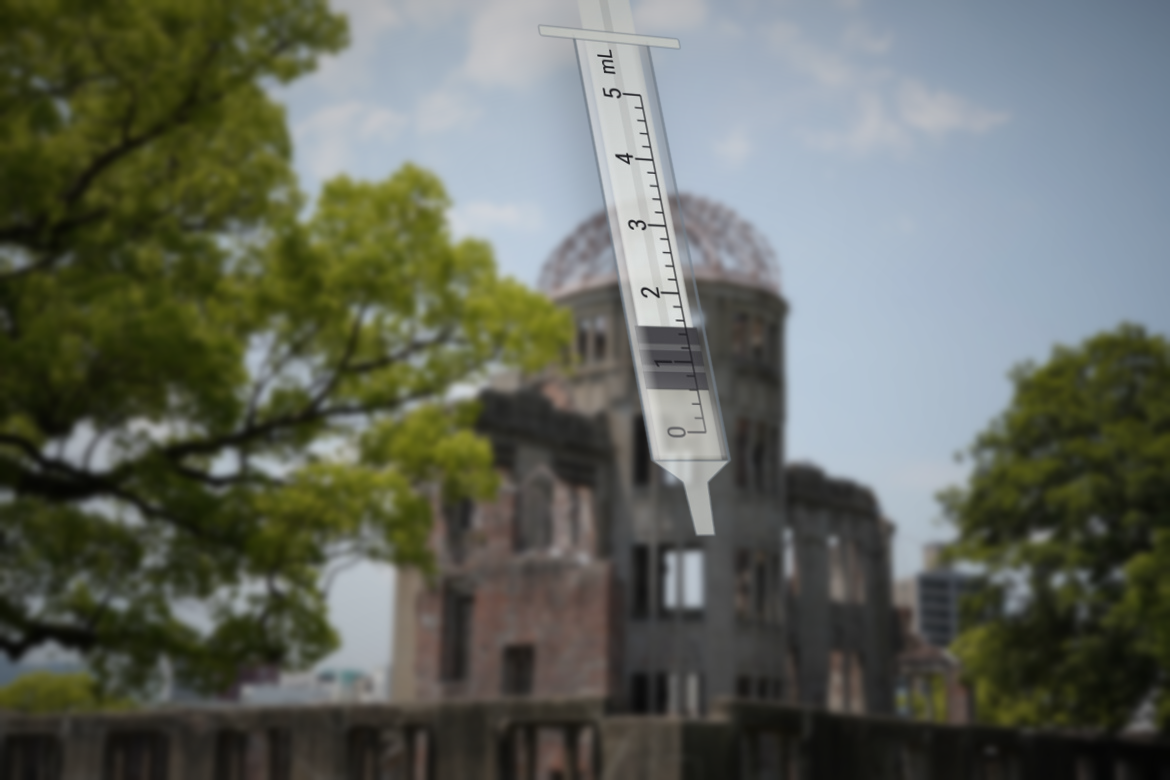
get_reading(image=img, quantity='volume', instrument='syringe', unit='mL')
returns 0.6 mL
